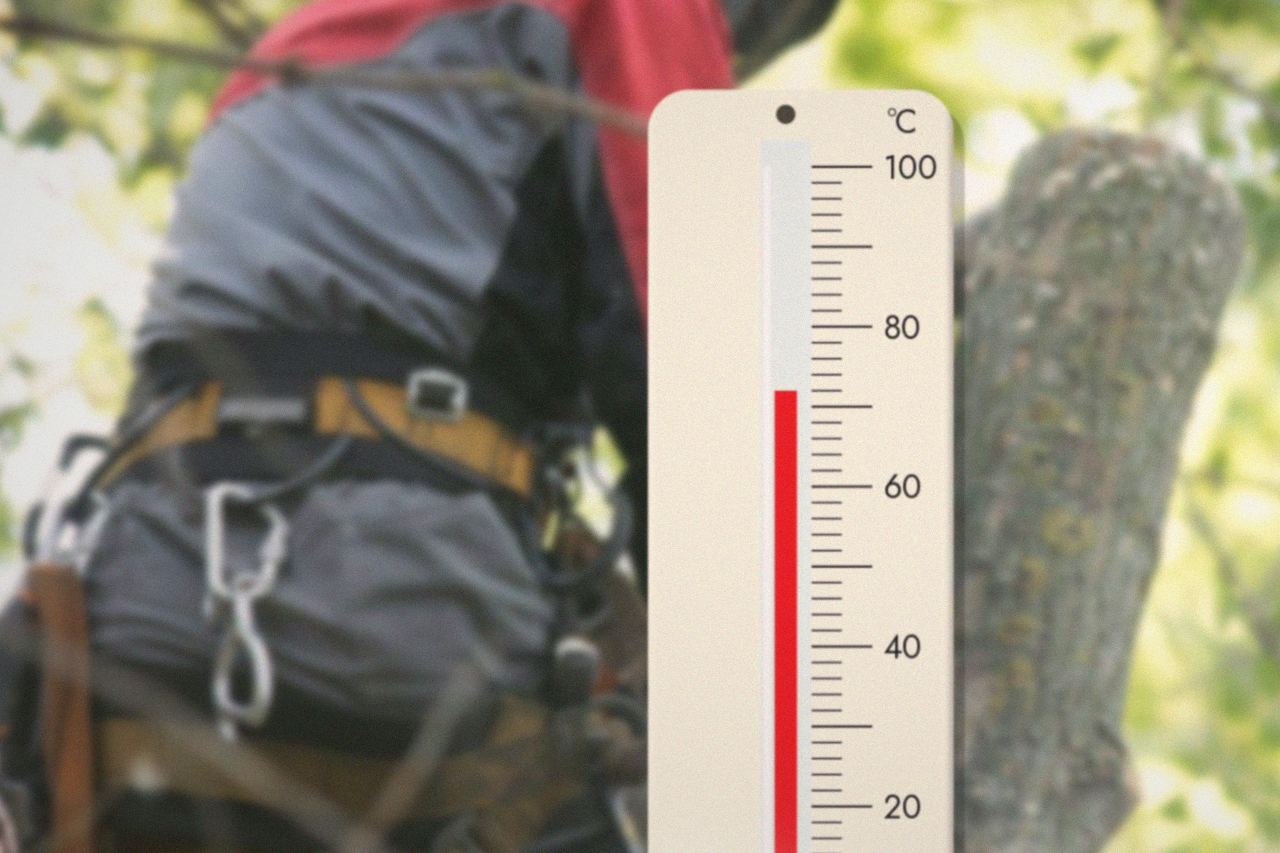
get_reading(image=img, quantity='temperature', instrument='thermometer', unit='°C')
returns 72 °C
